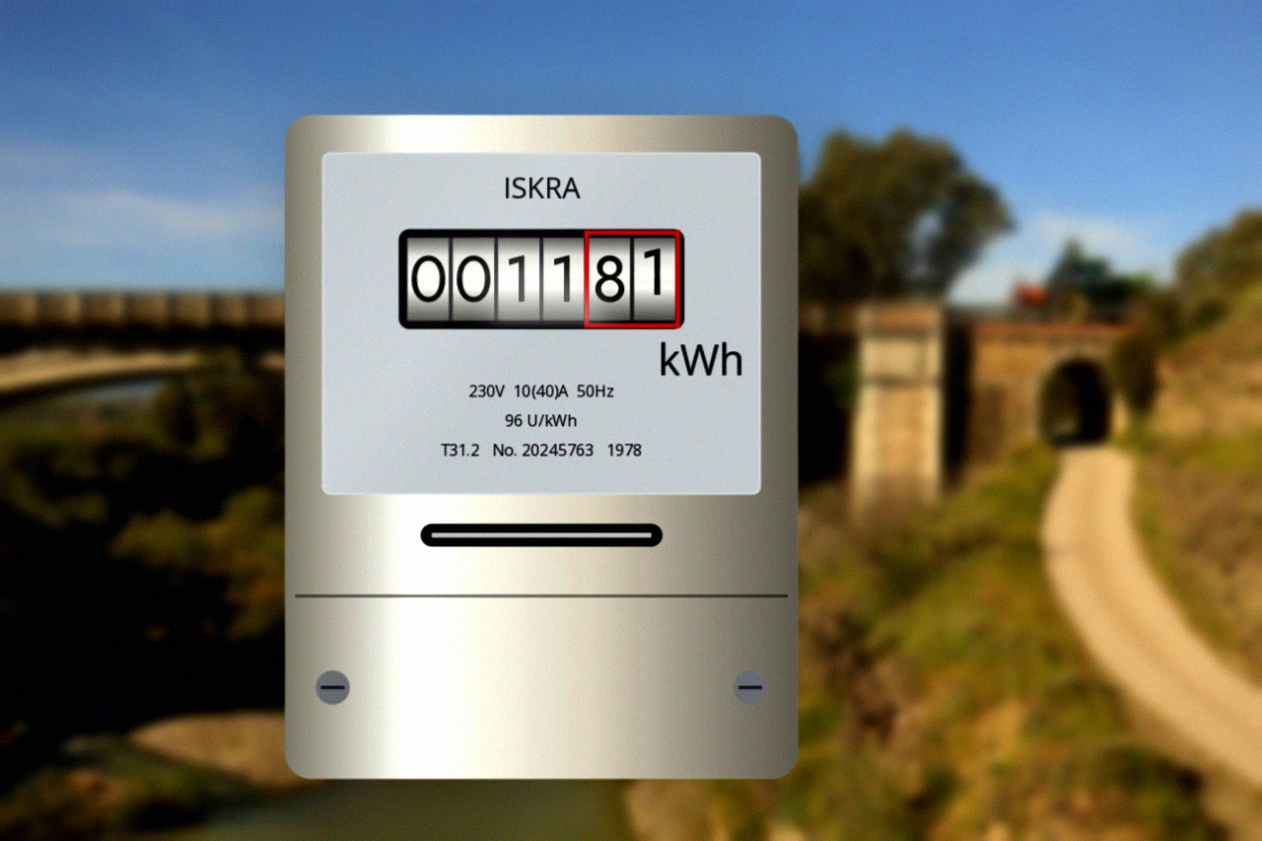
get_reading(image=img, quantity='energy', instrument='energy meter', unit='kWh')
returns 11.81 kWh
